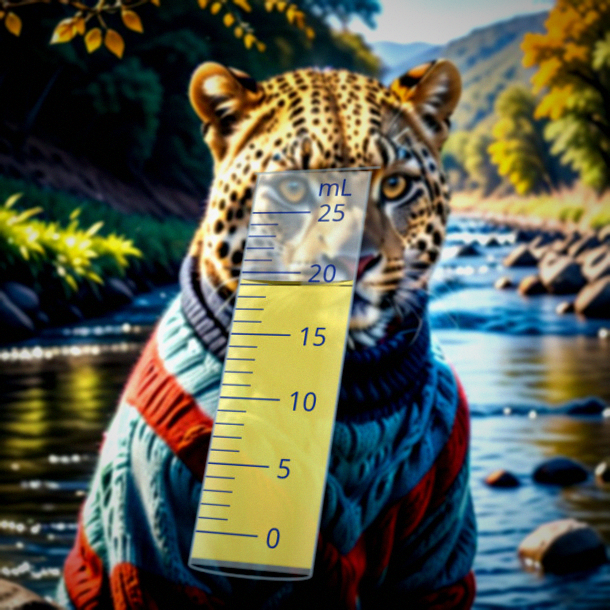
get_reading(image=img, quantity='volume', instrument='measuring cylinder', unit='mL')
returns 19 mL
